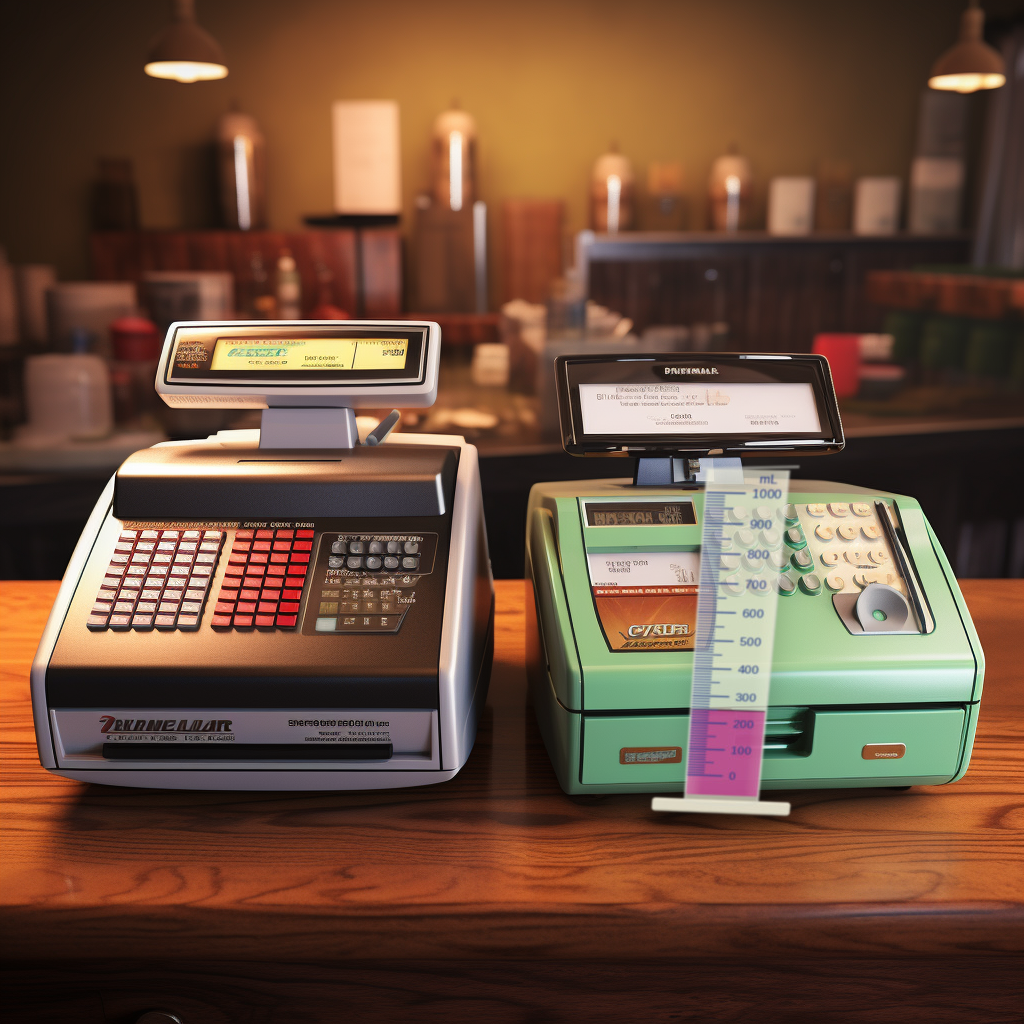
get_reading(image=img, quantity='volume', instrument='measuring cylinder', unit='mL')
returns 250 mL
